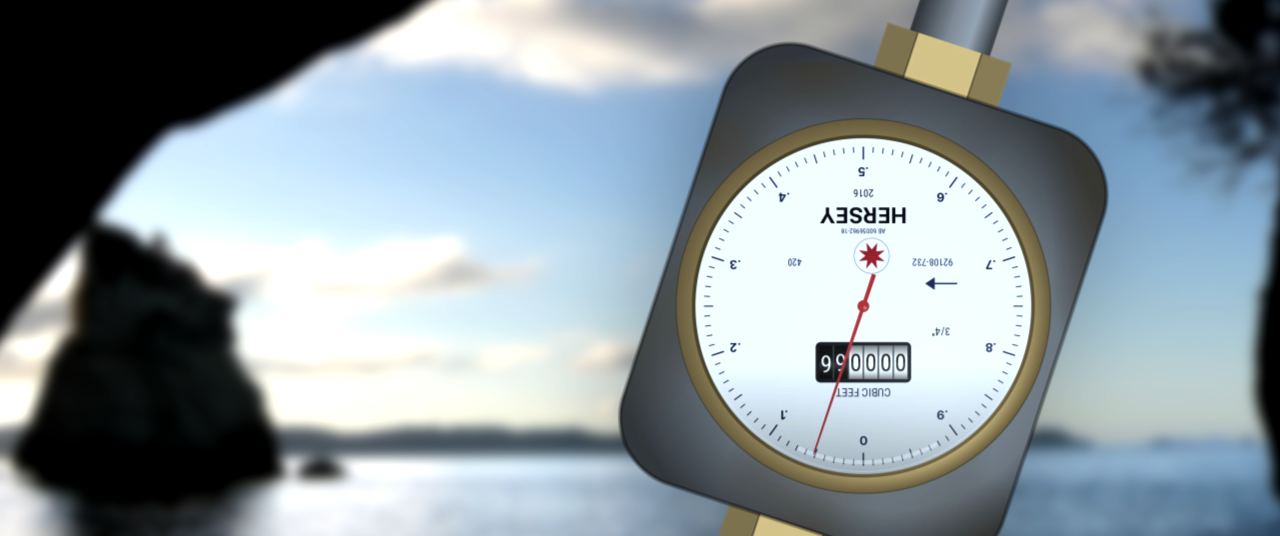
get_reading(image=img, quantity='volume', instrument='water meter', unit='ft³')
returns 66.05 ft³
